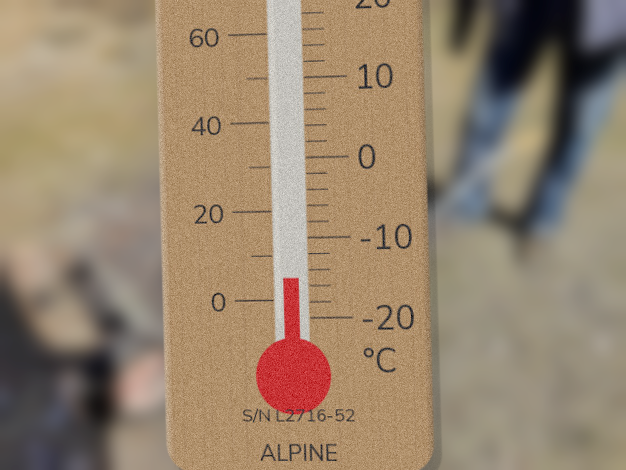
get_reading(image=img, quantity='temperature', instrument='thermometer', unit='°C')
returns -15 °C
